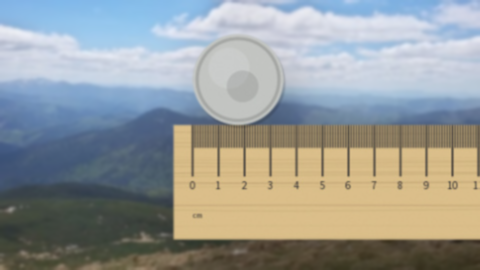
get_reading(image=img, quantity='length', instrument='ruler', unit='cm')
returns 3.5 cm
